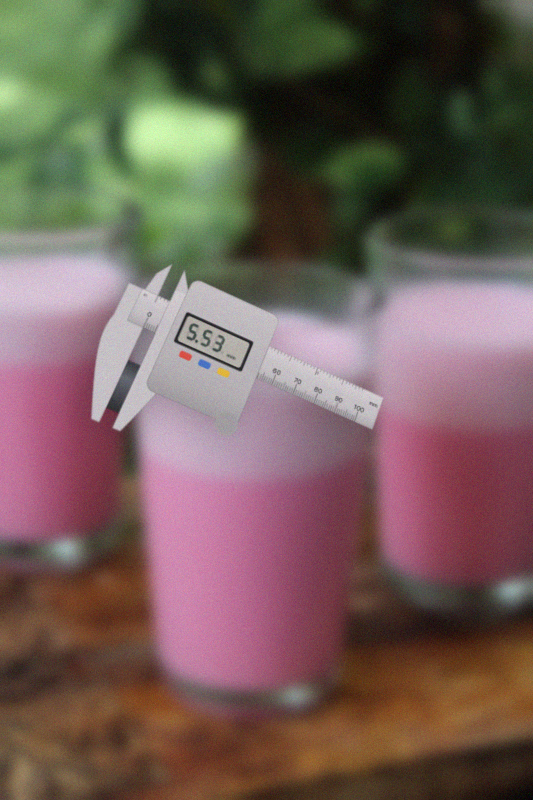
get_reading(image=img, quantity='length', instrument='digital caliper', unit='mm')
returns 5.53 mm
